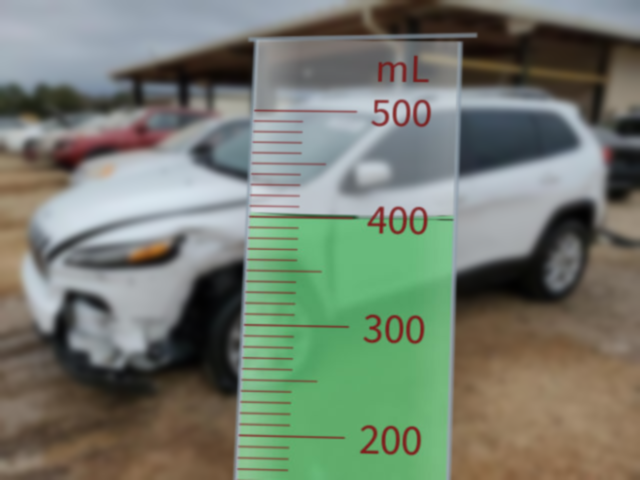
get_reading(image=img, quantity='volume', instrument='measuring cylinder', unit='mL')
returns 400 mL
